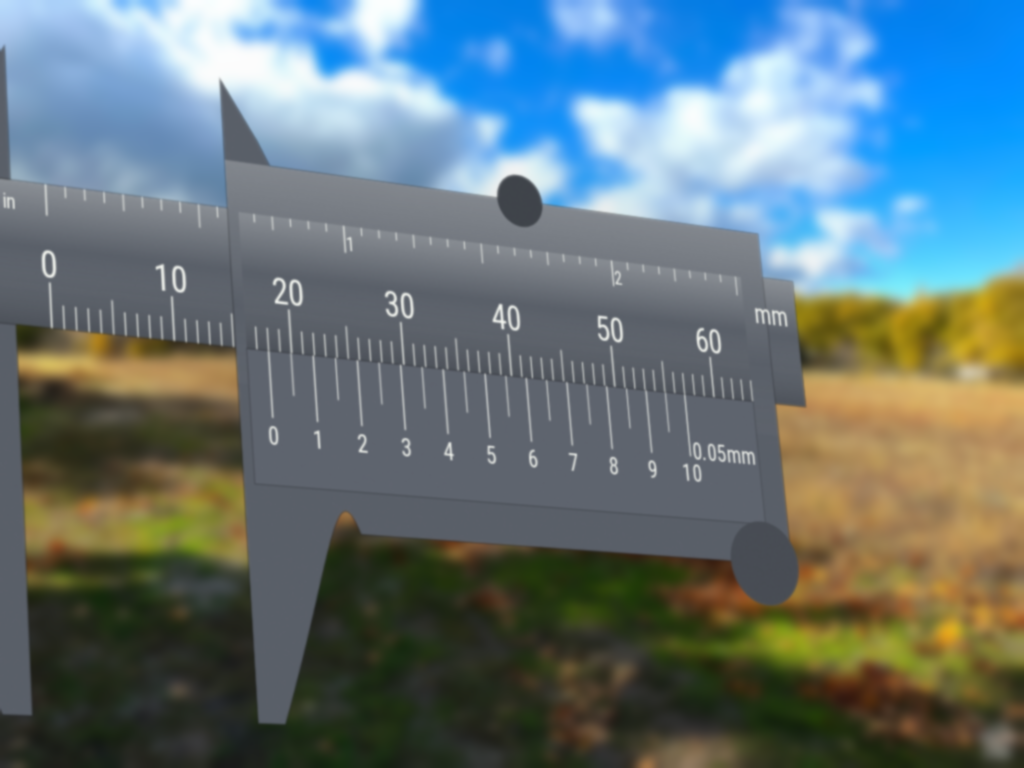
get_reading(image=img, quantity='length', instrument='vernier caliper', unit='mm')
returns 18.0 mm
